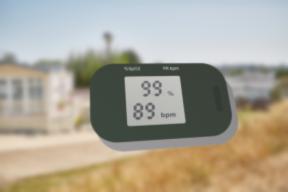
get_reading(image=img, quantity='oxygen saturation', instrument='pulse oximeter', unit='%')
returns 99 %
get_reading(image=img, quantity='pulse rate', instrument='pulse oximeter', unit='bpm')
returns 89 bpm
